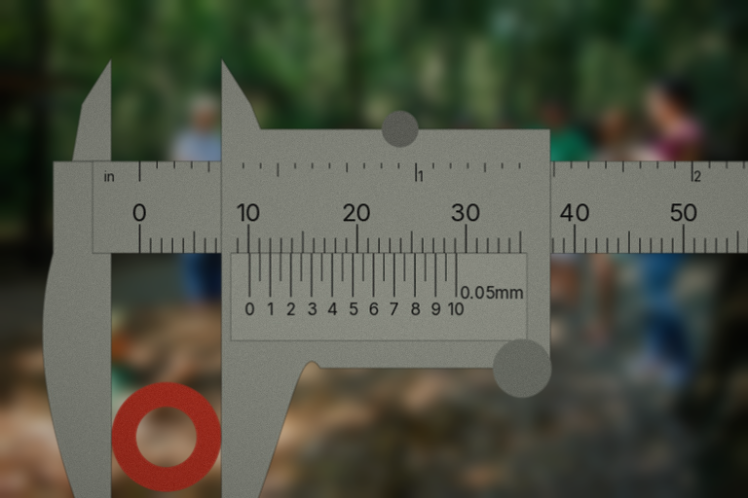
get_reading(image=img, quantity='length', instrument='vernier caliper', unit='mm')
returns 10.1 mm
